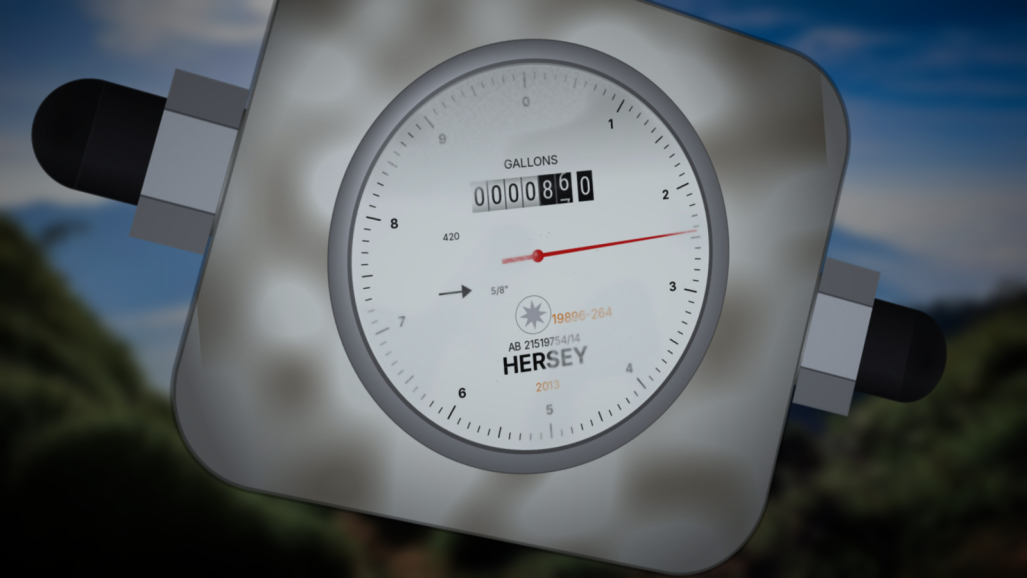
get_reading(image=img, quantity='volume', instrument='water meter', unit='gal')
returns 862.4 gal
